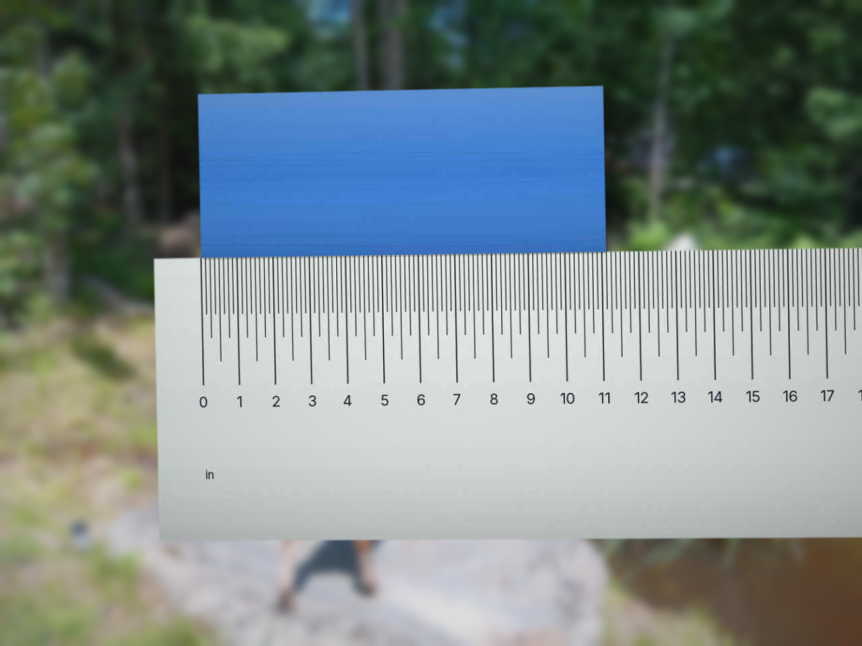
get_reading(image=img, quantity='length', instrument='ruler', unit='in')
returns 11.125 in
